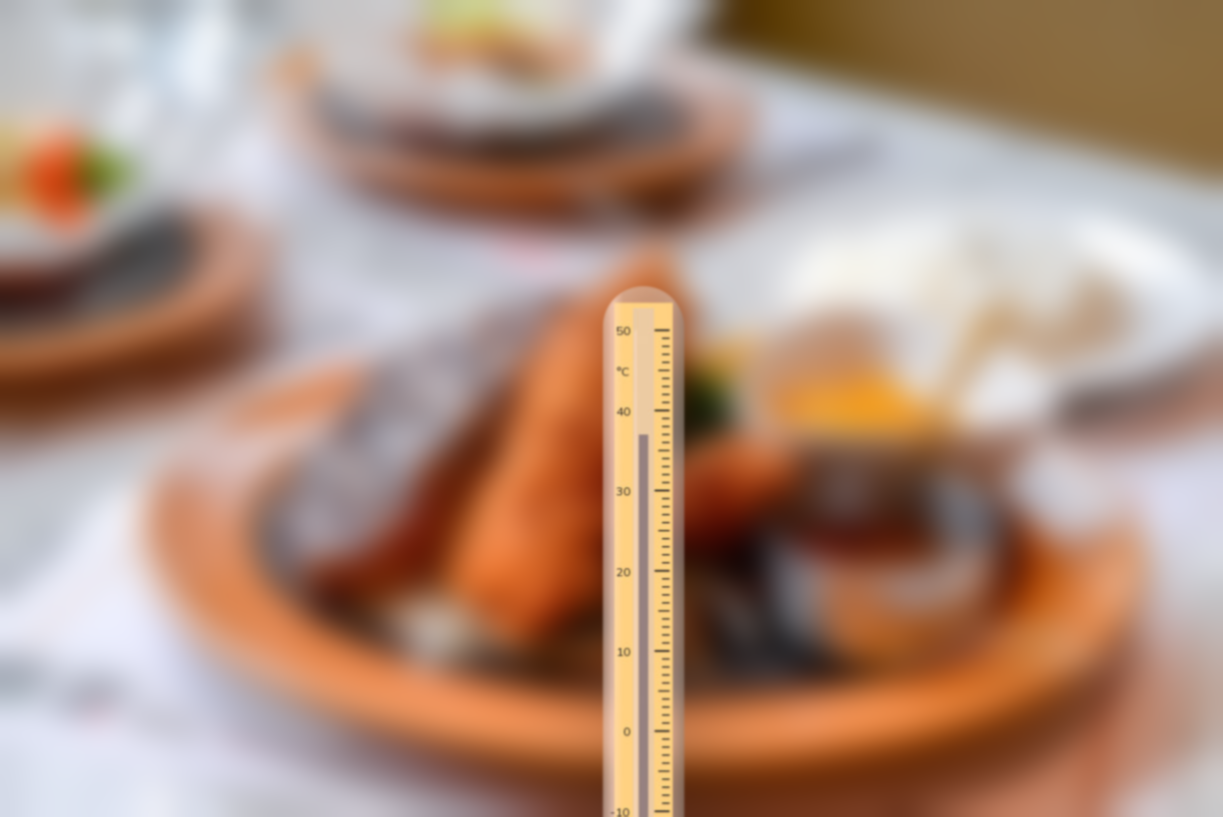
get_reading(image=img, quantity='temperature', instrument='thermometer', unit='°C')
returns 37 °C
